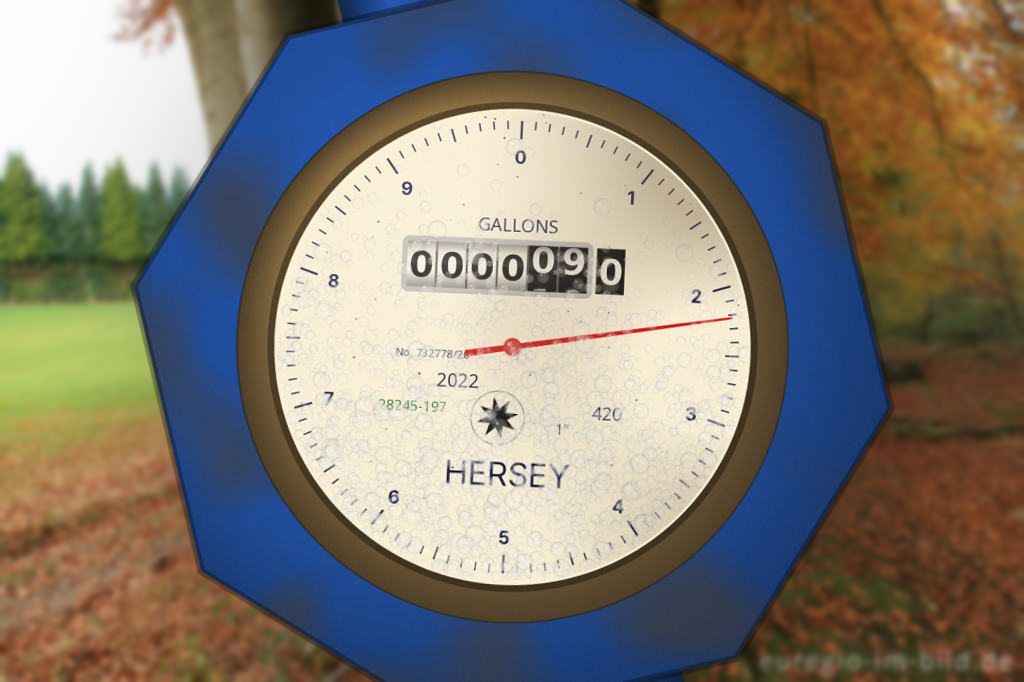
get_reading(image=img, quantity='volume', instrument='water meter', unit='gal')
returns 92.2 gal
